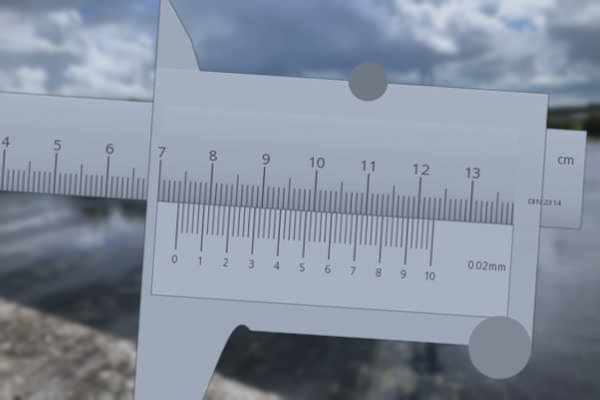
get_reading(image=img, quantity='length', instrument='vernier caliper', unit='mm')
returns 74.0 mm
